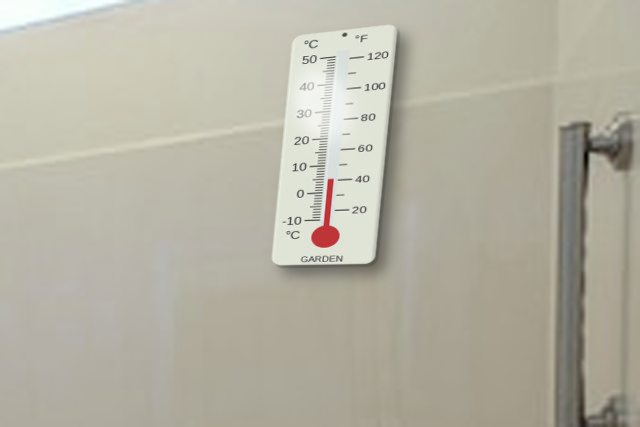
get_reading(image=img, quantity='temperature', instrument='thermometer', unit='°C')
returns 5 °C
